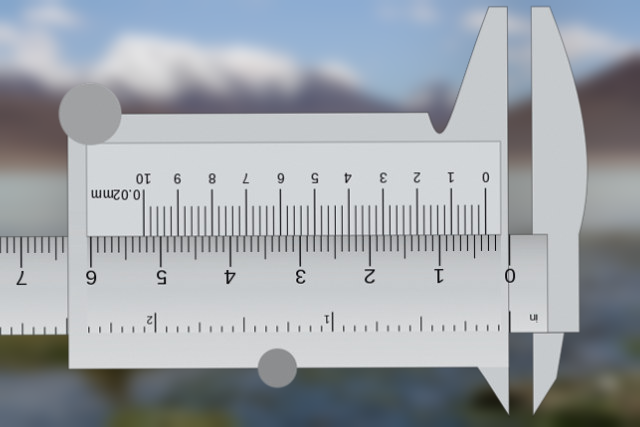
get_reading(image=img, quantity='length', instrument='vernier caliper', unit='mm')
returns 3.4 mm
